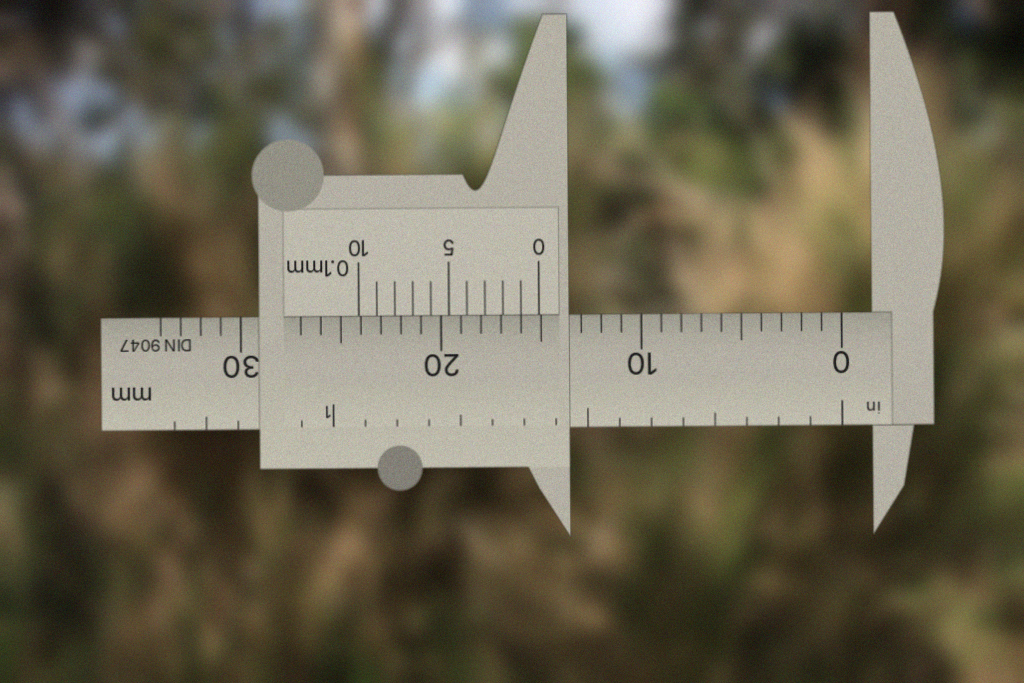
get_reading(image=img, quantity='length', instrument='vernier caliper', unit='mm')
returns 15.1 mm
